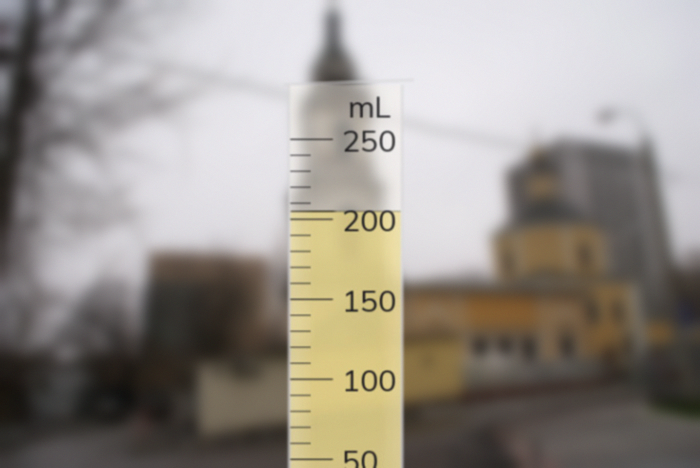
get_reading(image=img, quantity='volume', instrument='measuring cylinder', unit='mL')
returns 205 mL
